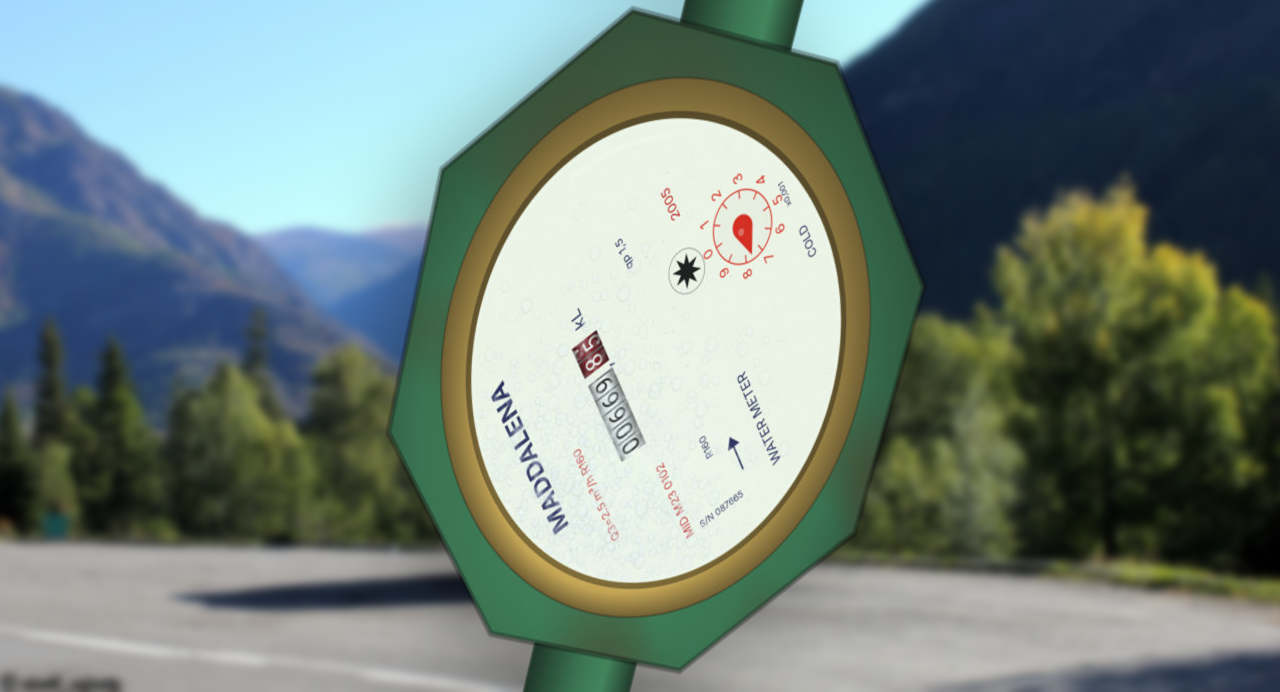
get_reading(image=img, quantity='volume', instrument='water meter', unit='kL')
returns 669.847 kL
